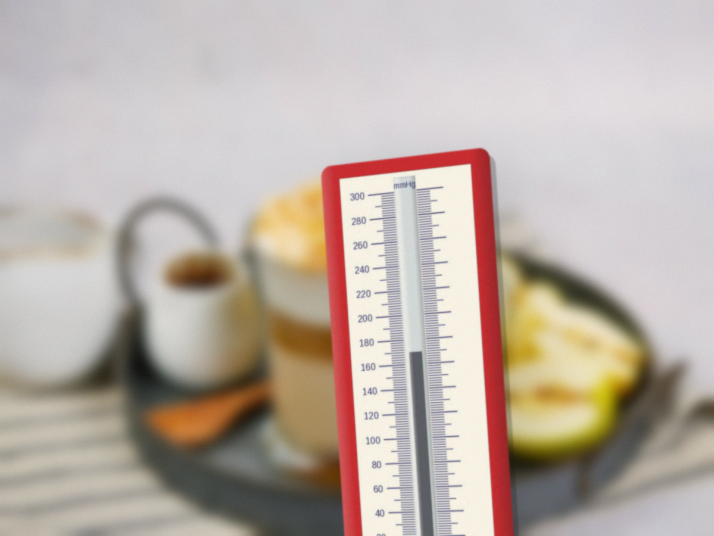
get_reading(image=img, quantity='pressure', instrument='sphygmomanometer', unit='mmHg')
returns 170 mmHg
